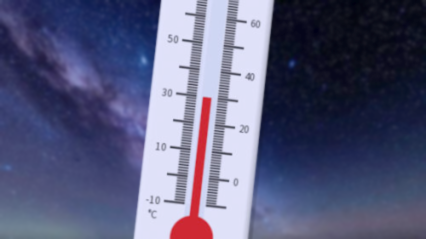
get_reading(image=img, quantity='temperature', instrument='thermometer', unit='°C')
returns 30 °C
